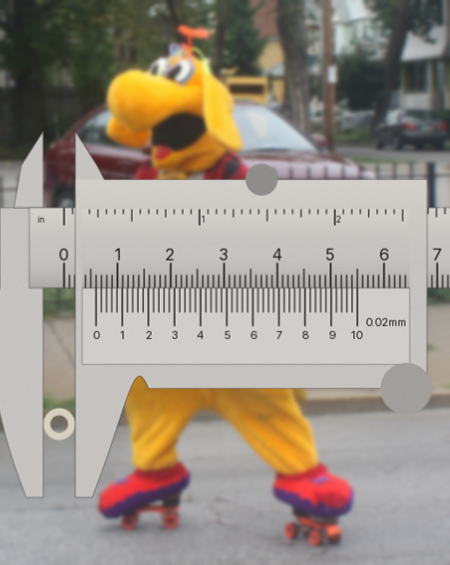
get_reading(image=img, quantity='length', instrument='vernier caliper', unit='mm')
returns 6.0 mm
